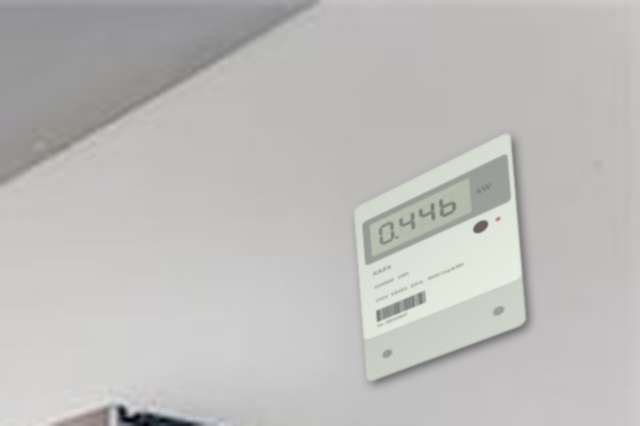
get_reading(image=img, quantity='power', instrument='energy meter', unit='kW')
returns 0.446 kW
